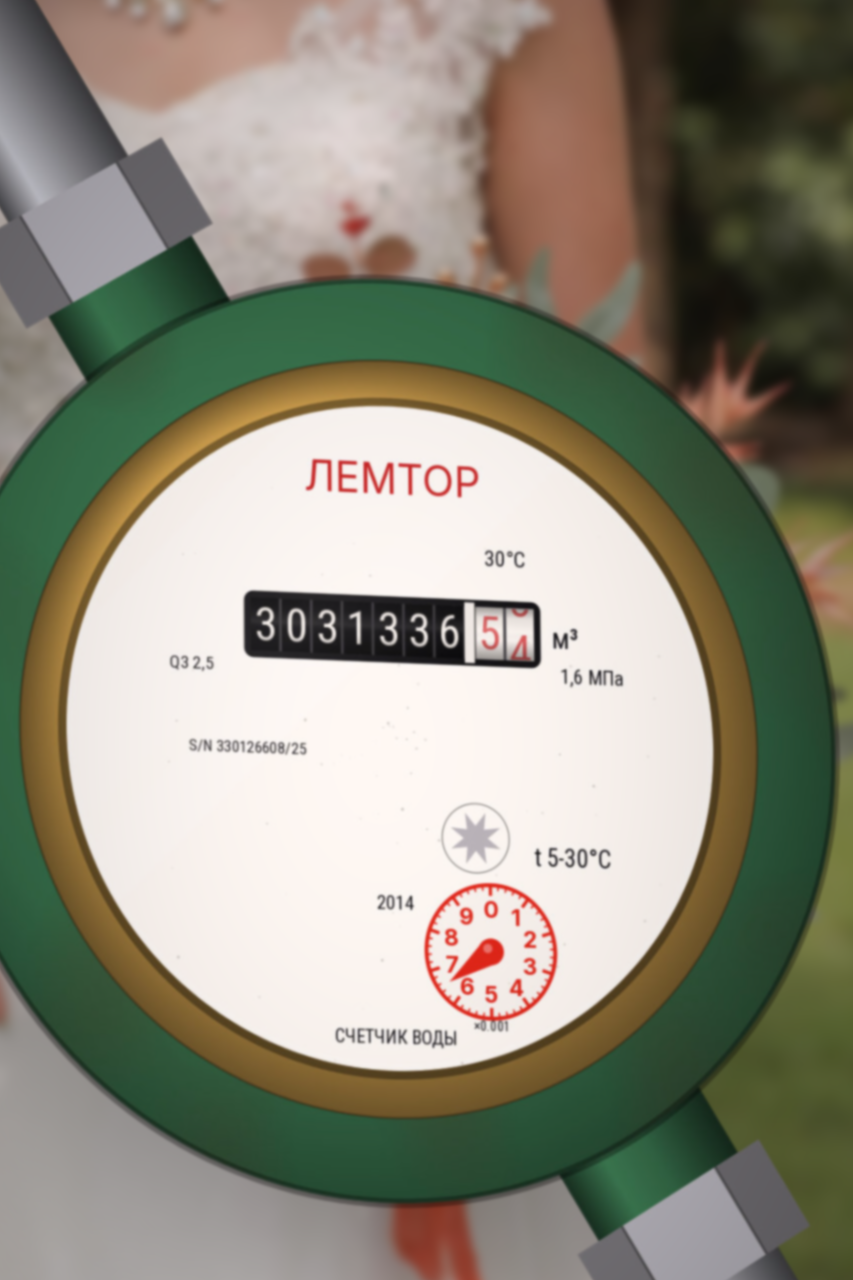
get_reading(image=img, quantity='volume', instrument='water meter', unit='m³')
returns 3031336.536 m³
